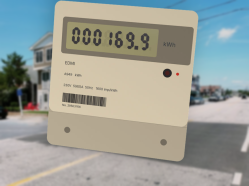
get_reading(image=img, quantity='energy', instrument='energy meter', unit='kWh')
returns 169.9 kWh
